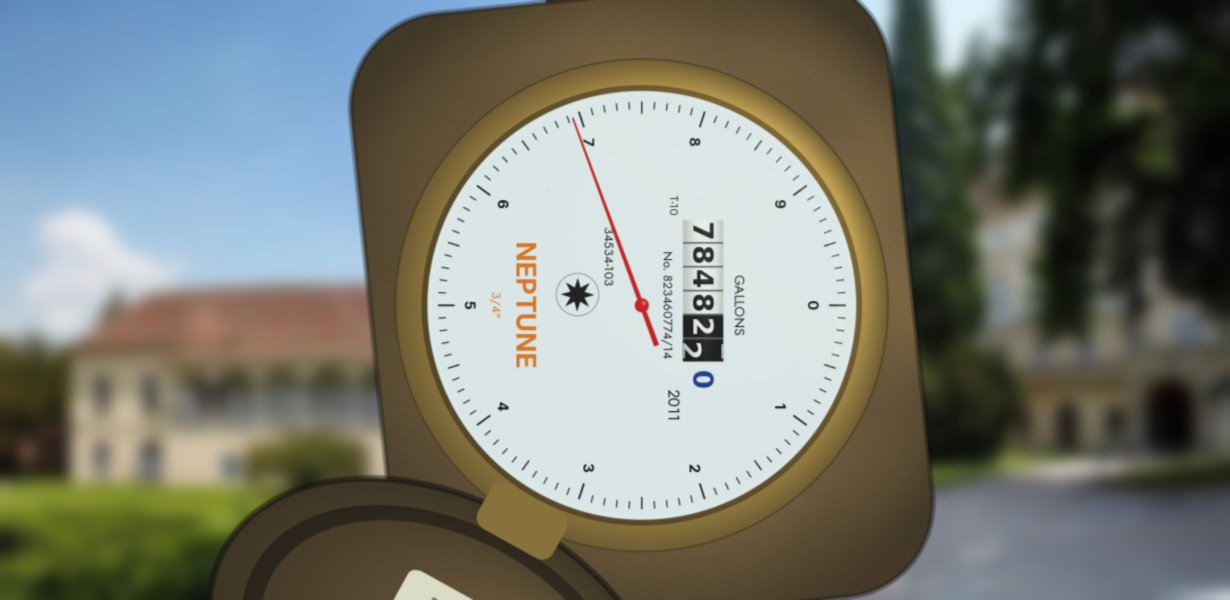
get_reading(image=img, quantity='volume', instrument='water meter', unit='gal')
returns 7848216.9 gal
